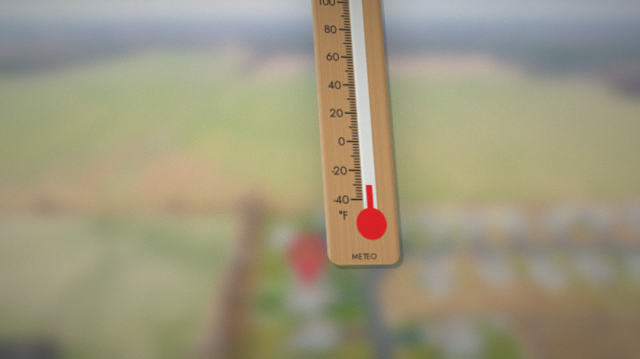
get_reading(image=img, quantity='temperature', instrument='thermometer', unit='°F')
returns -30 °F
